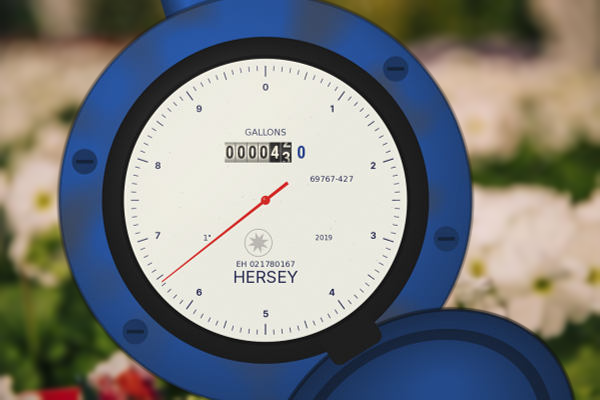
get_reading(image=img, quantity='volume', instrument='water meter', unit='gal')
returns 426.4 gal
